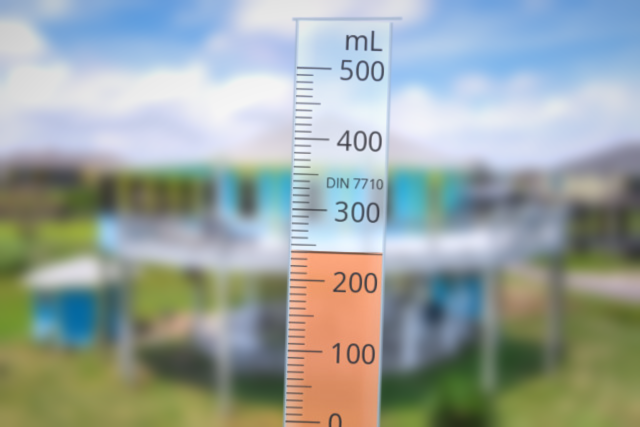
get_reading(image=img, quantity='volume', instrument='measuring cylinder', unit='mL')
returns 240 mL
